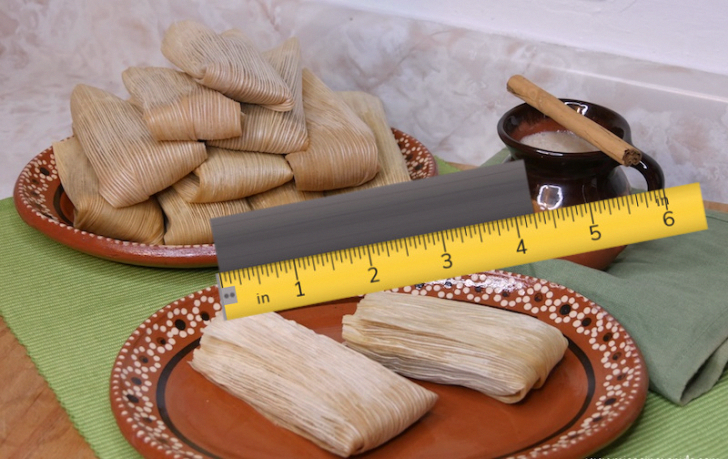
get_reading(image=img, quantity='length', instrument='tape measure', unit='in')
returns 4.25 in
